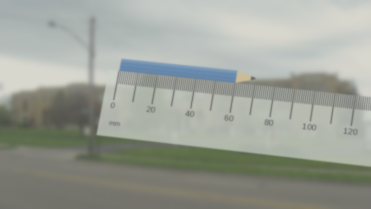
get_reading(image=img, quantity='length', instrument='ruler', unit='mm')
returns 70 mm
